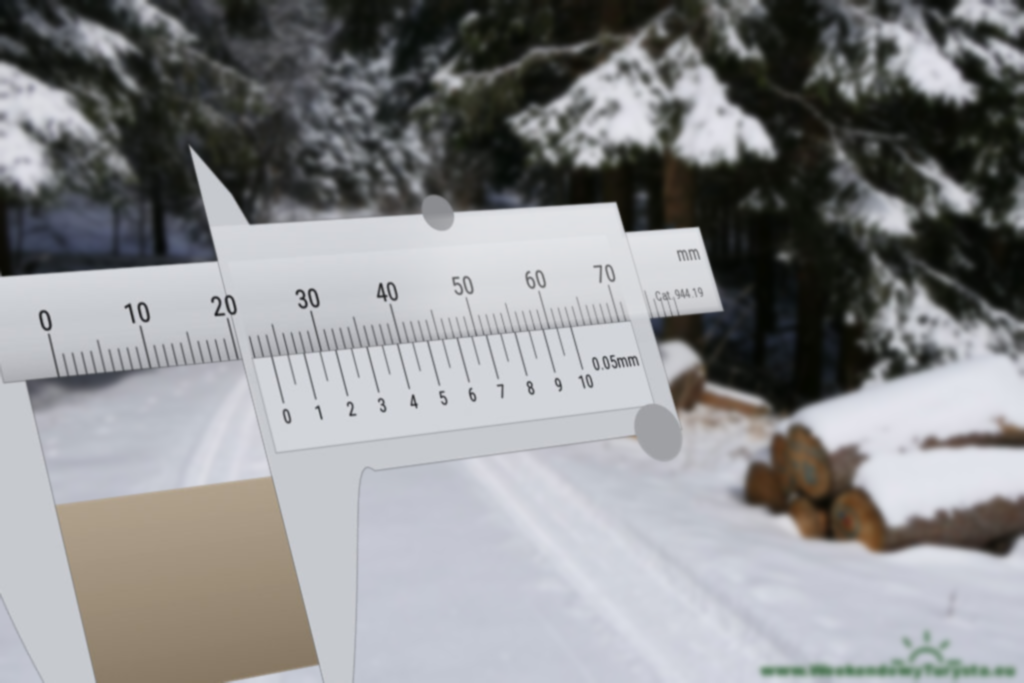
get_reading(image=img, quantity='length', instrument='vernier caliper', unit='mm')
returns 24.0 mm
